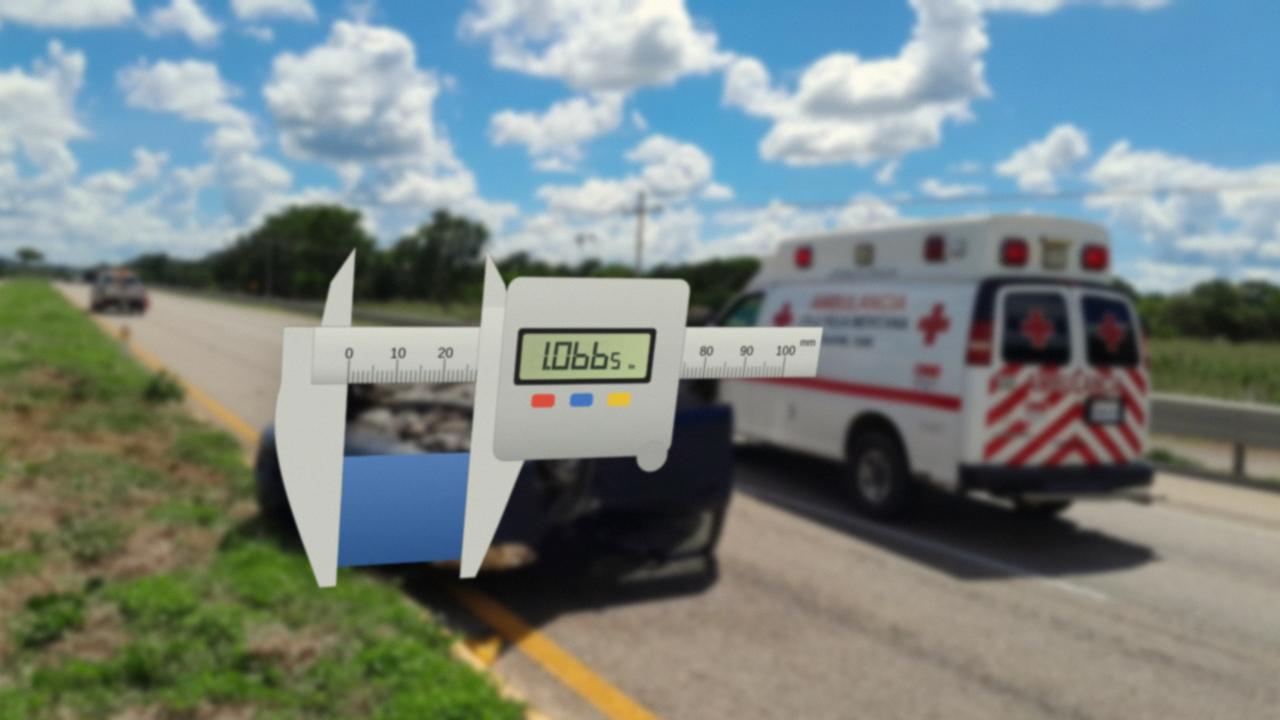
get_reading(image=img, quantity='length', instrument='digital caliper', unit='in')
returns 1.0665 in
